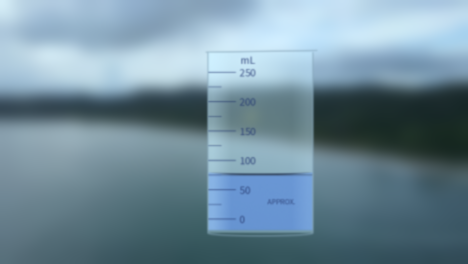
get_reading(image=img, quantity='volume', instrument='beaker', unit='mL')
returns 75 mL
